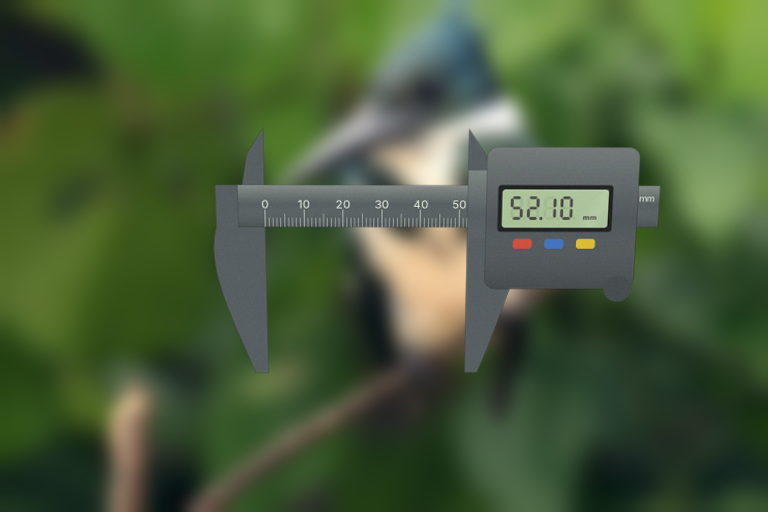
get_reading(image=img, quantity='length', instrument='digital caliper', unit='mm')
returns 52.10 mm
